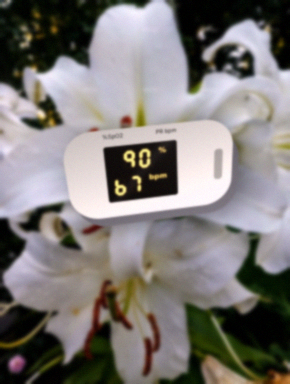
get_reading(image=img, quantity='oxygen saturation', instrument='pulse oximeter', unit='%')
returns 90 %
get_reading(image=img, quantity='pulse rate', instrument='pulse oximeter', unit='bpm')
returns 67 bpm
